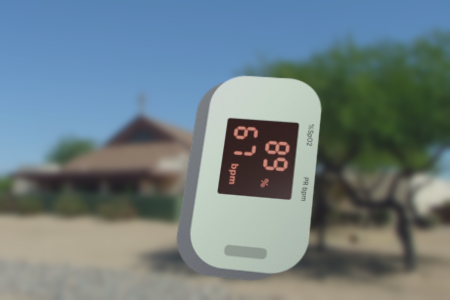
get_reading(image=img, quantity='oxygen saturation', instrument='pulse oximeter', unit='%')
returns 89 %
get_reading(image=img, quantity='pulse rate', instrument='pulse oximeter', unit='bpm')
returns 67 bpm
